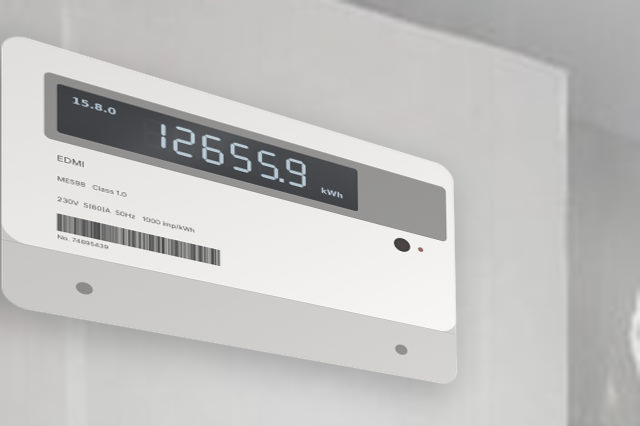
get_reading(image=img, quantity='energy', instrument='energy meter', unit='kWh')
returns 12655.9 kWh
